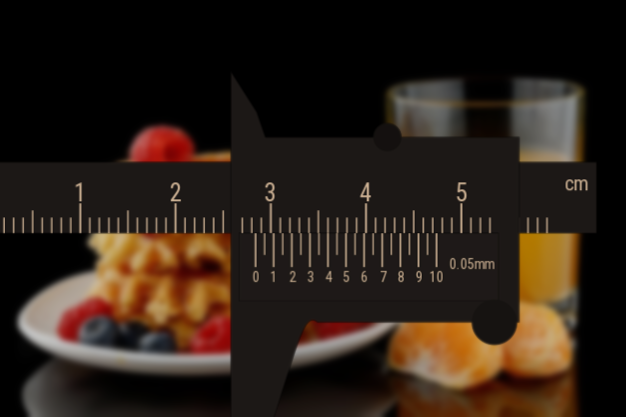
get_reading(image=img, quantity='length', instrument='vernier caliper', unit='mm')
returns 28.4 mm
